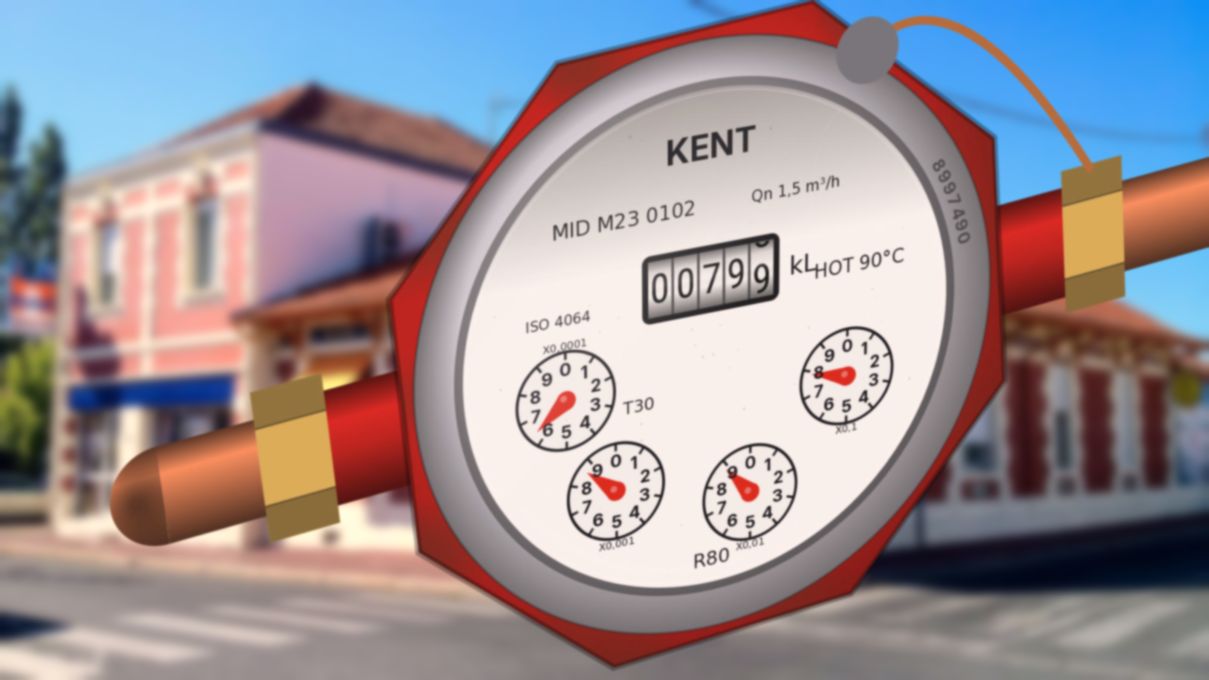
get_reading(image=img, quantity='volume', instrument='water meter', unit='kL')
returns 798.7886 kL
